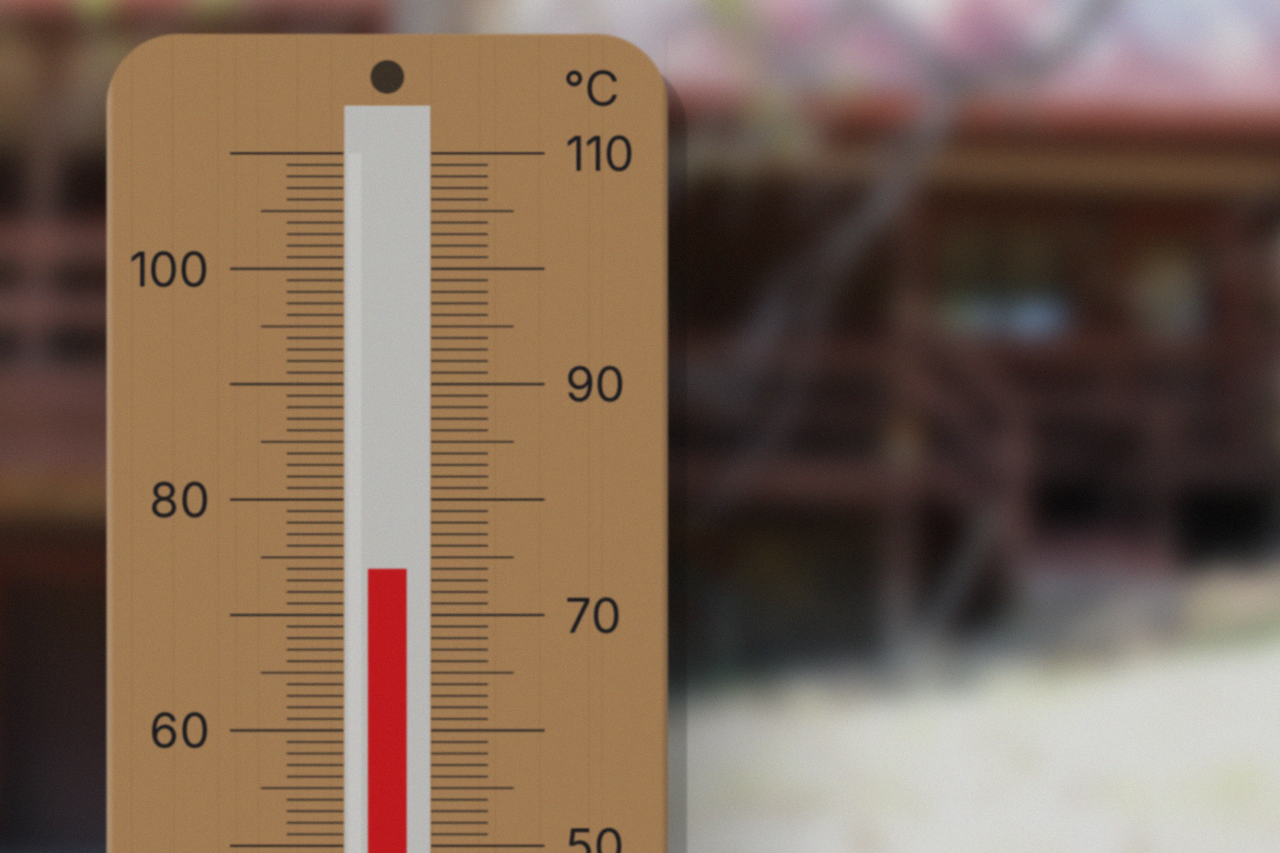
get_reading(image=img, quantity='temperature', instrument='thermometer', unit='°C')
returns 74 °C
